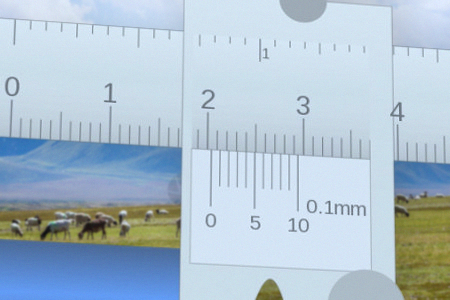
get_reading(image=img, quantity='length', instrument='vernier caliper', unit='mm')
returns 20.4 mm
